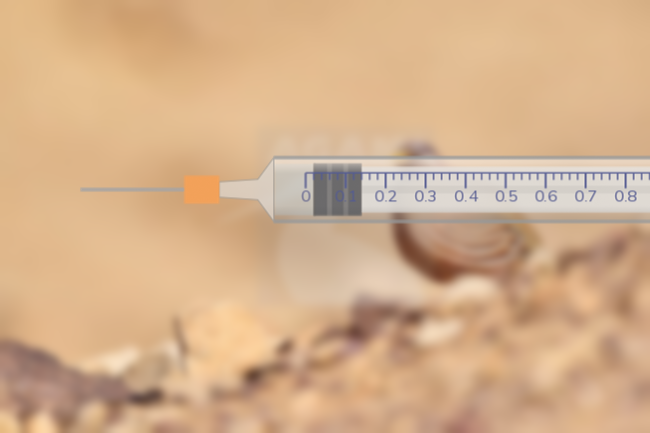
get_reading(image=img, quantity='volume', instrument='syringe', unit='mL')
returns 0.02 mL
